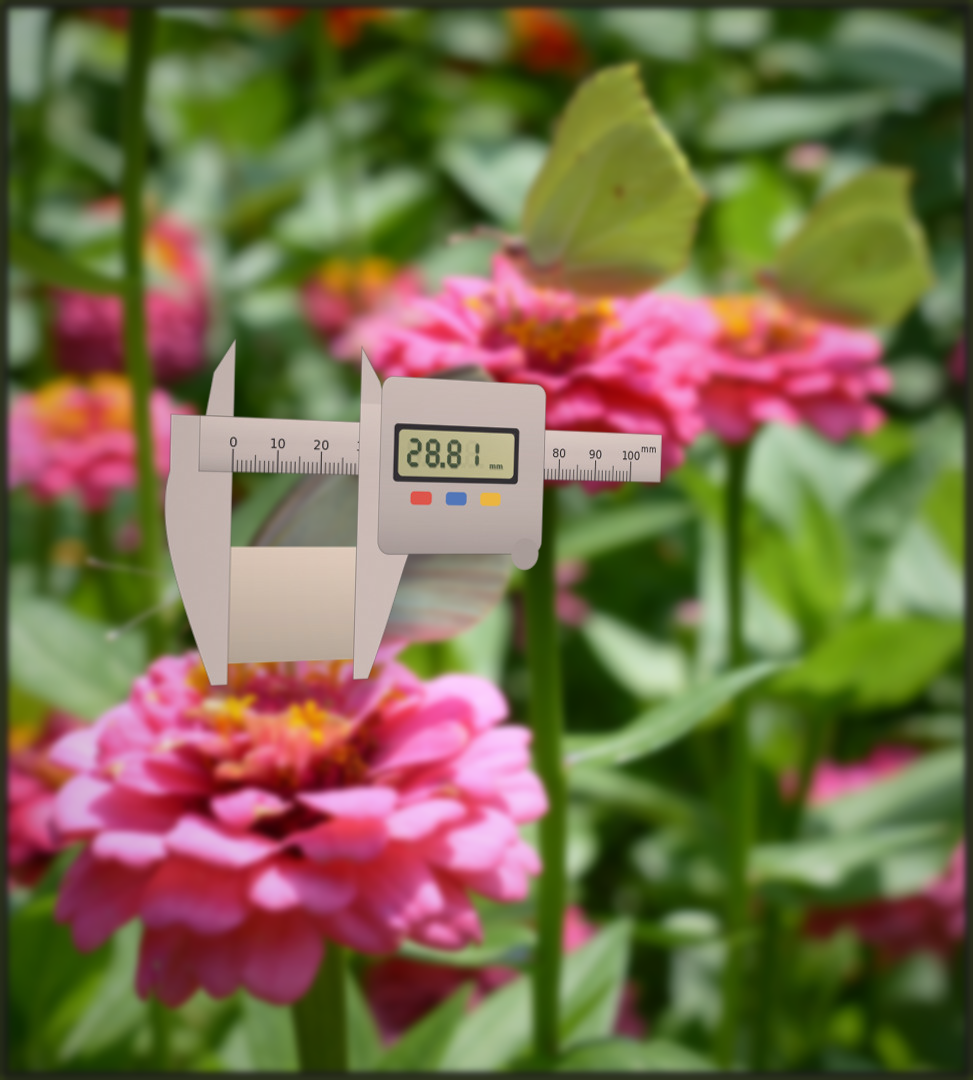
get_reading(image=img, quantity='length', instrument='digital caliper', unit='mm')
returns 28.81 mm
